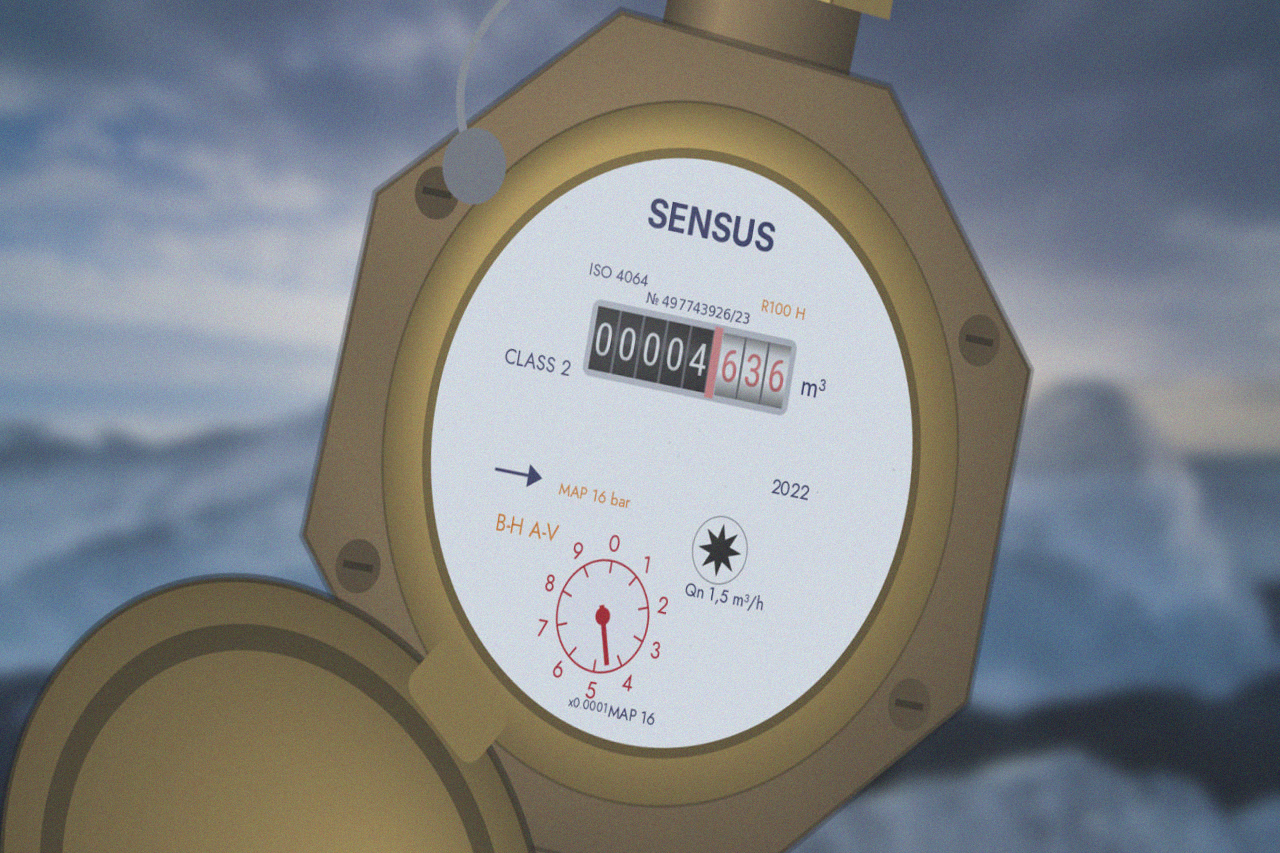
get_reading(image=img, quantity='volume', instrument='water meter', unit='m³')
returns 4.6364 m³
